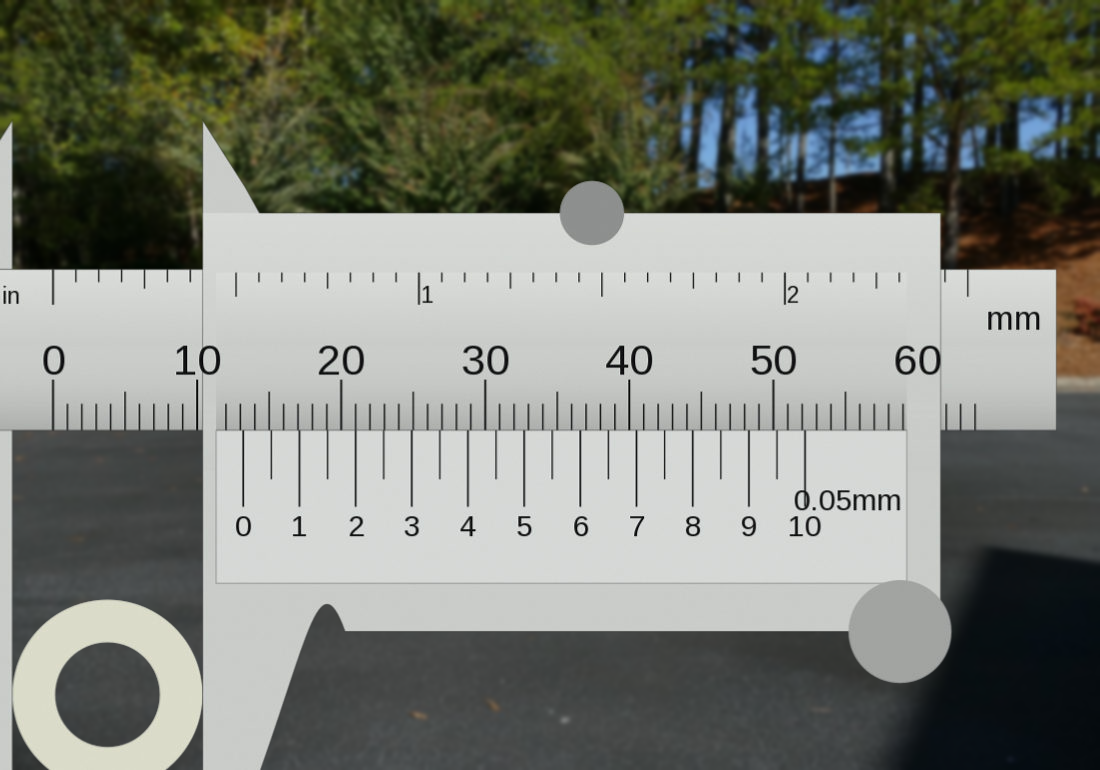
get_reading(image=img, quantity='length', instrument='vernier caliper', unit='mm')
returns 13.2 mm
